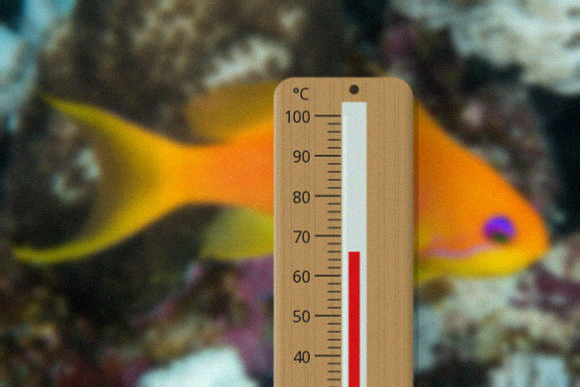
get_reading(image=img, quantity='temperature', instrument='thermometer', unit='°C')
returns 66 °C
